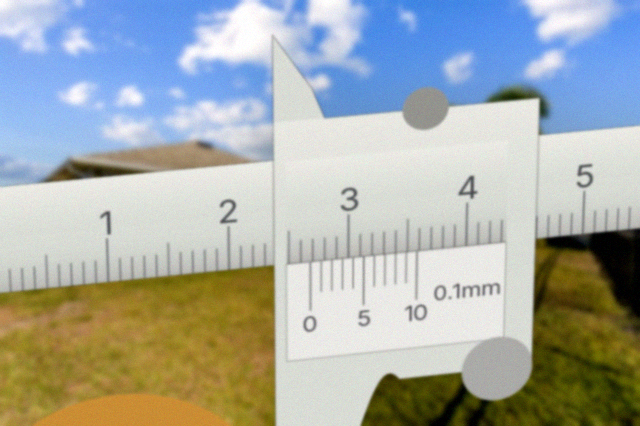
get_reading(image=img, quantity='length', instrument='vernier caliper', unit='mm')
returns 26.8 mm
